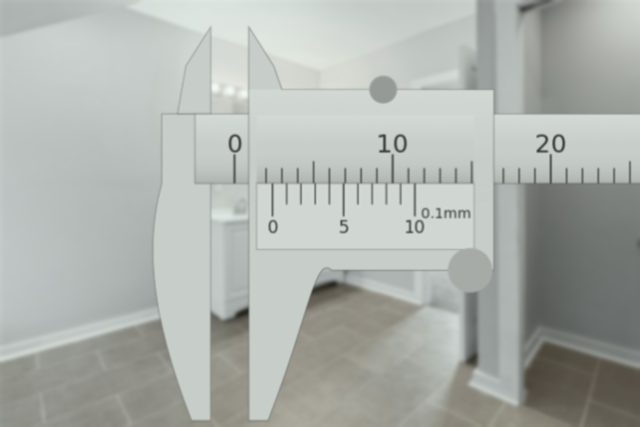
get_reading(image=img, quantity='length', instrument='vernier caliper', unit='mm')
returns 2.4 mm
